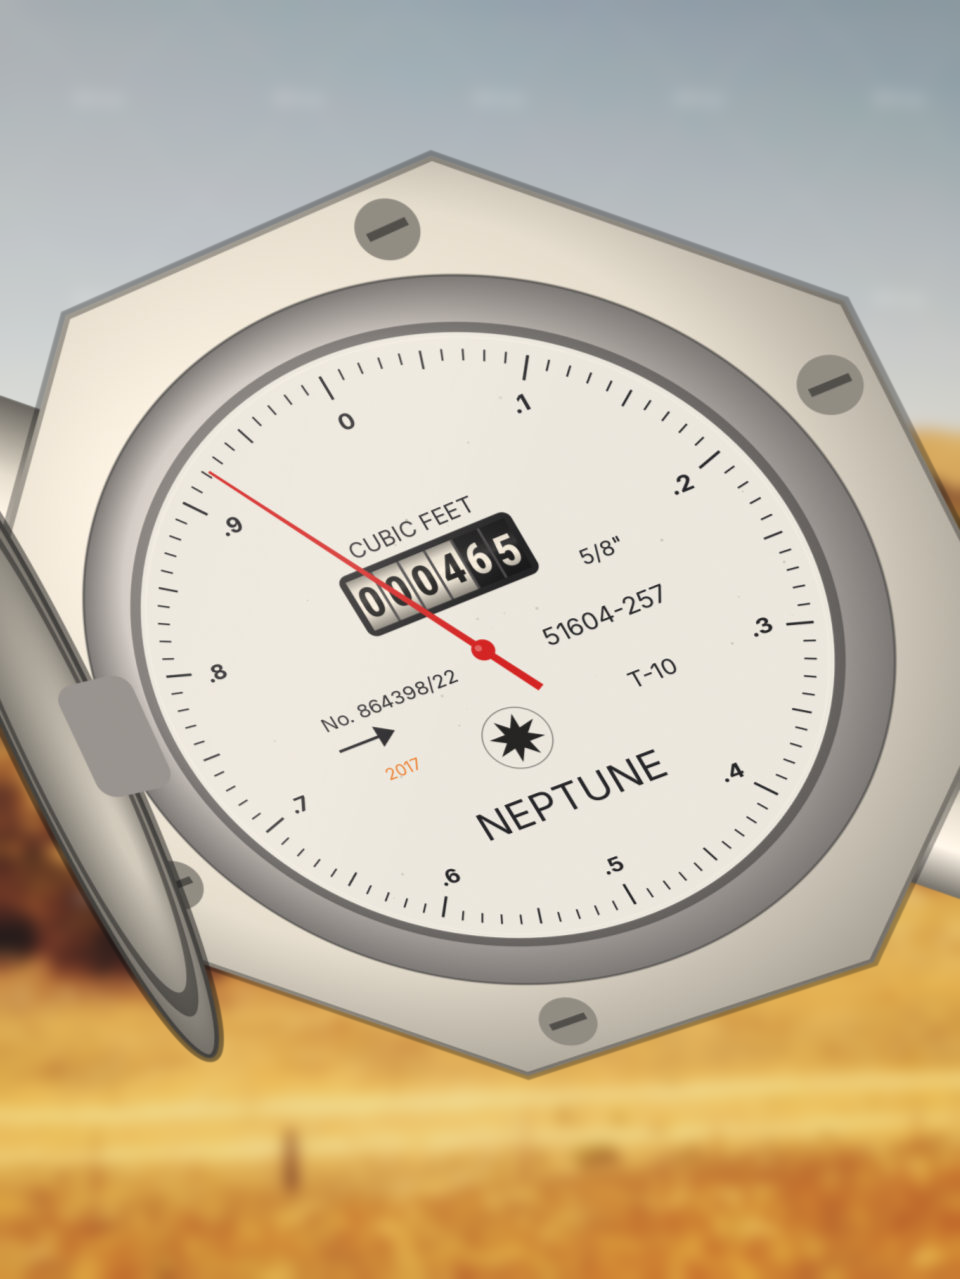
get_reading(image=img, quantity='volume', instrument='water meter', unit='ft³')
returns 464.92 ft³
